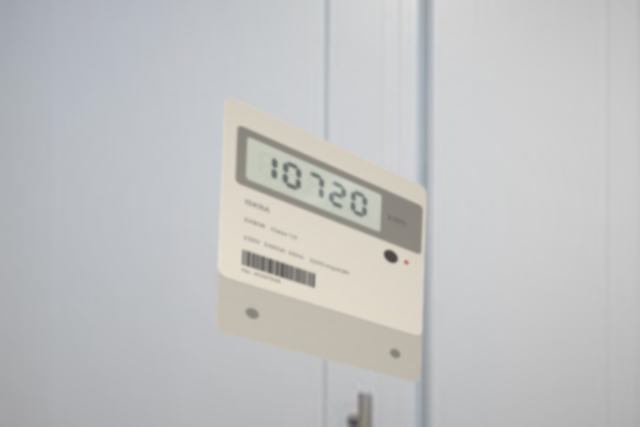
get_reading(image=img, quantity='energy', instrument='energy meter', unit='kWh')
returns 10720 kWh
